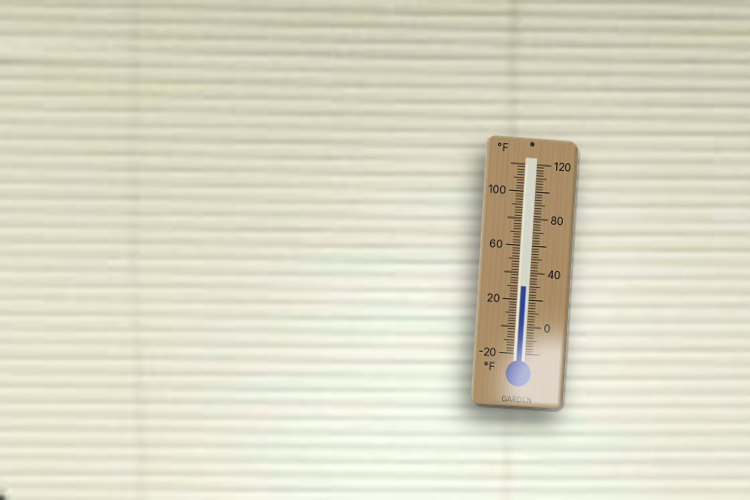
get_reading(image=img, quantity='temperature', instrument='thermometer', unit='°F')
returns 30 °F
